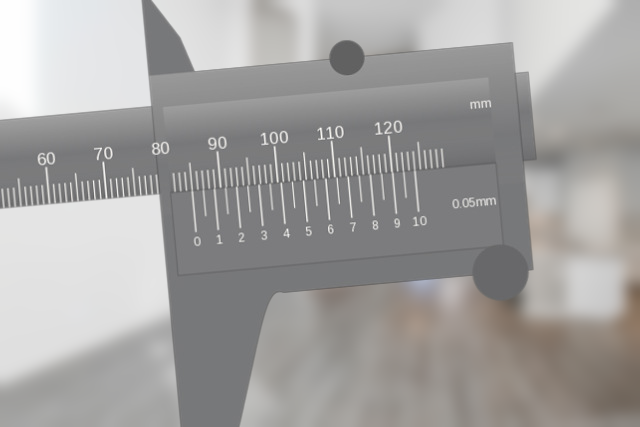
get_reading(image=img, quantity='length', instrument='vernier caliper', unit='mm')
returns 85.0 mm
